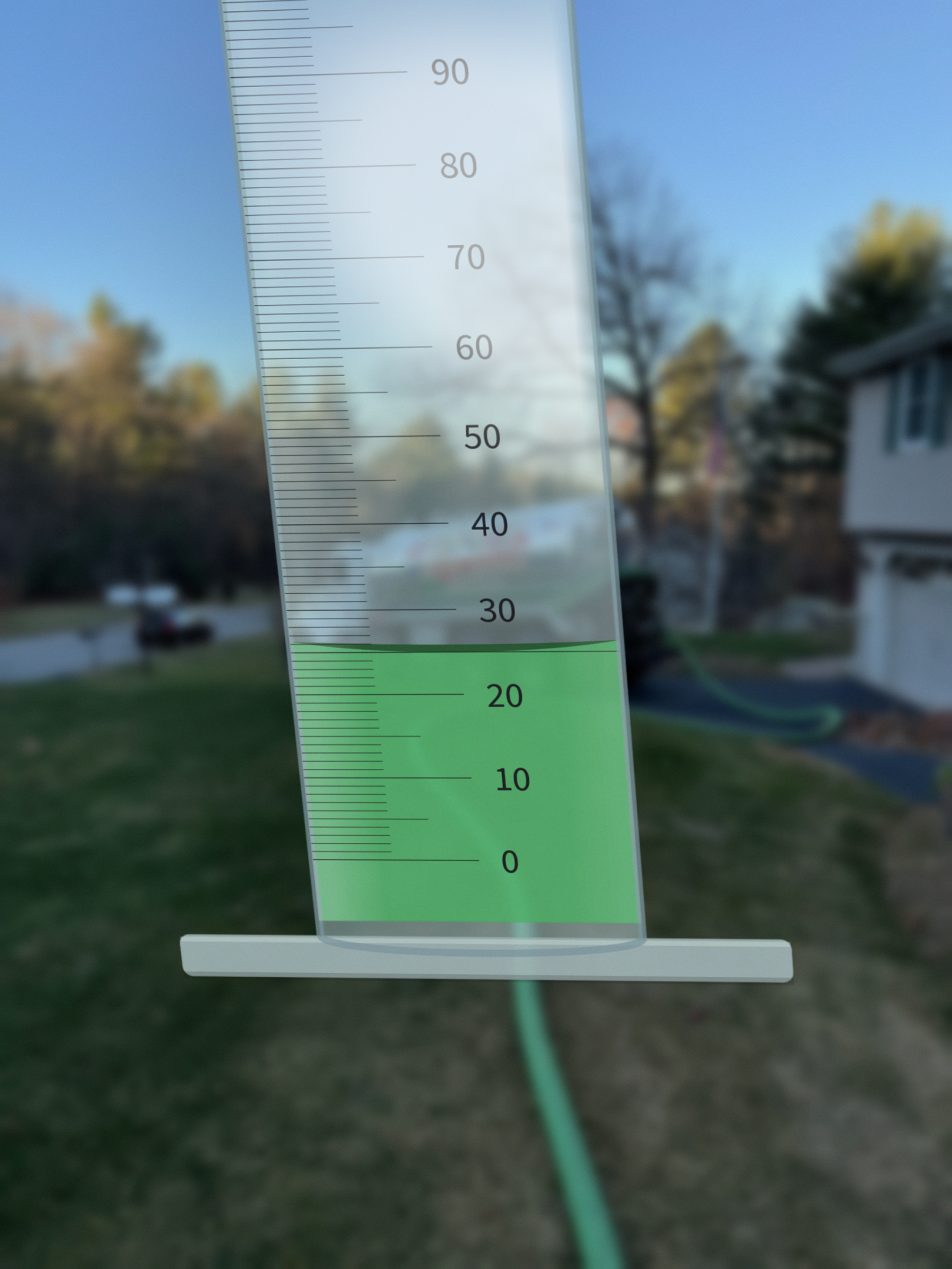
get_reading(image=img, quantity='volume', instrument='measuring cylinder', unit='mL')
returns 25 mL
